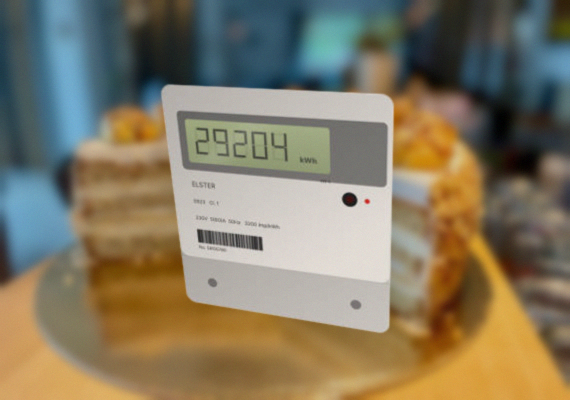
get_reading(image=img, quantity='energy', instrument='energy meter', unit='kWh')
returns 29204 kWh
